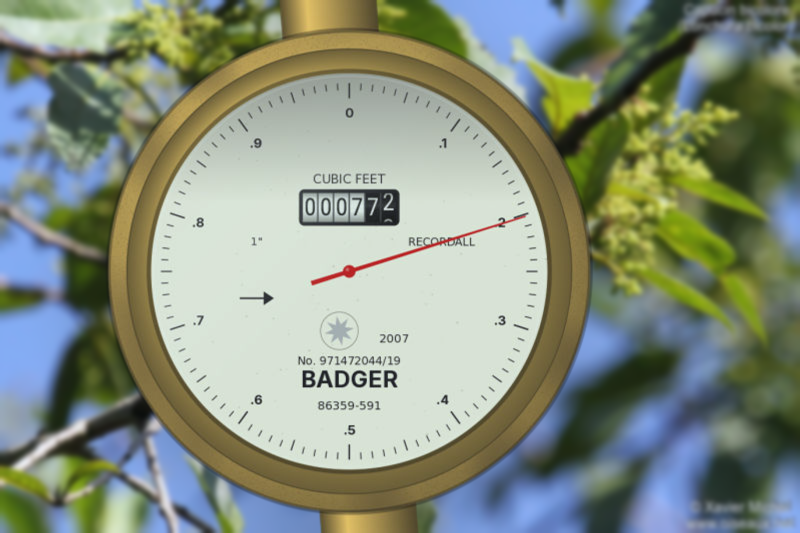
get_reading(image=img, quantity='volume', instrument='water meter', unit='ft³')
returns 772.20 ft³
